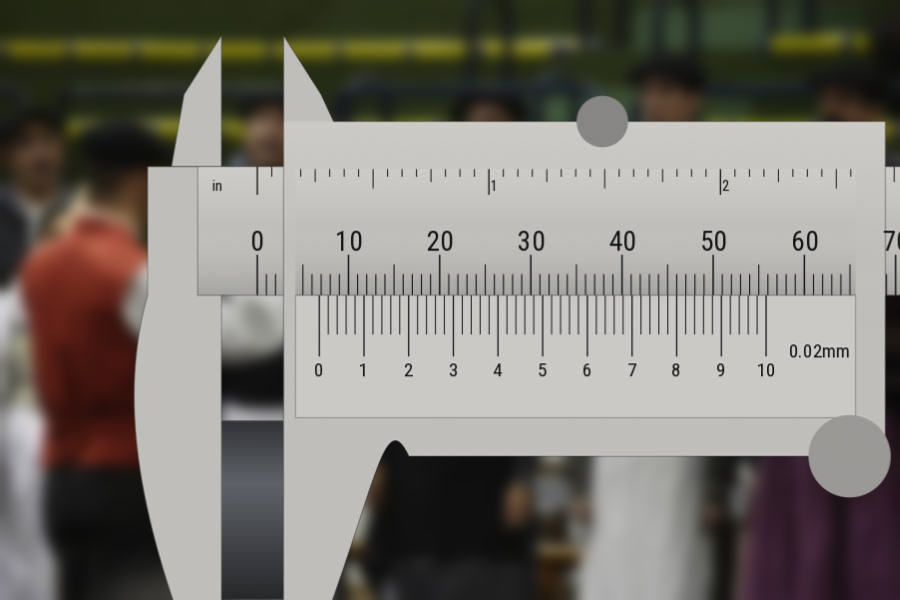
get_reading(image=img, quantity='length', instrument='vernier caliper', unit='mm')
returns 6.8 mm
